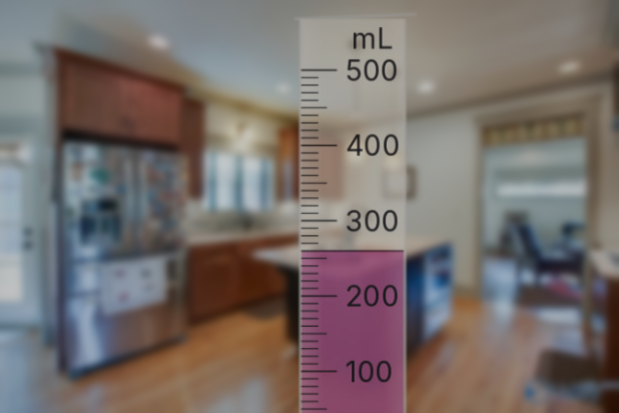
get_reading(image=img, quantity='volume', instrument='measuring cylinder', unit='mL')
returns 260 mL
